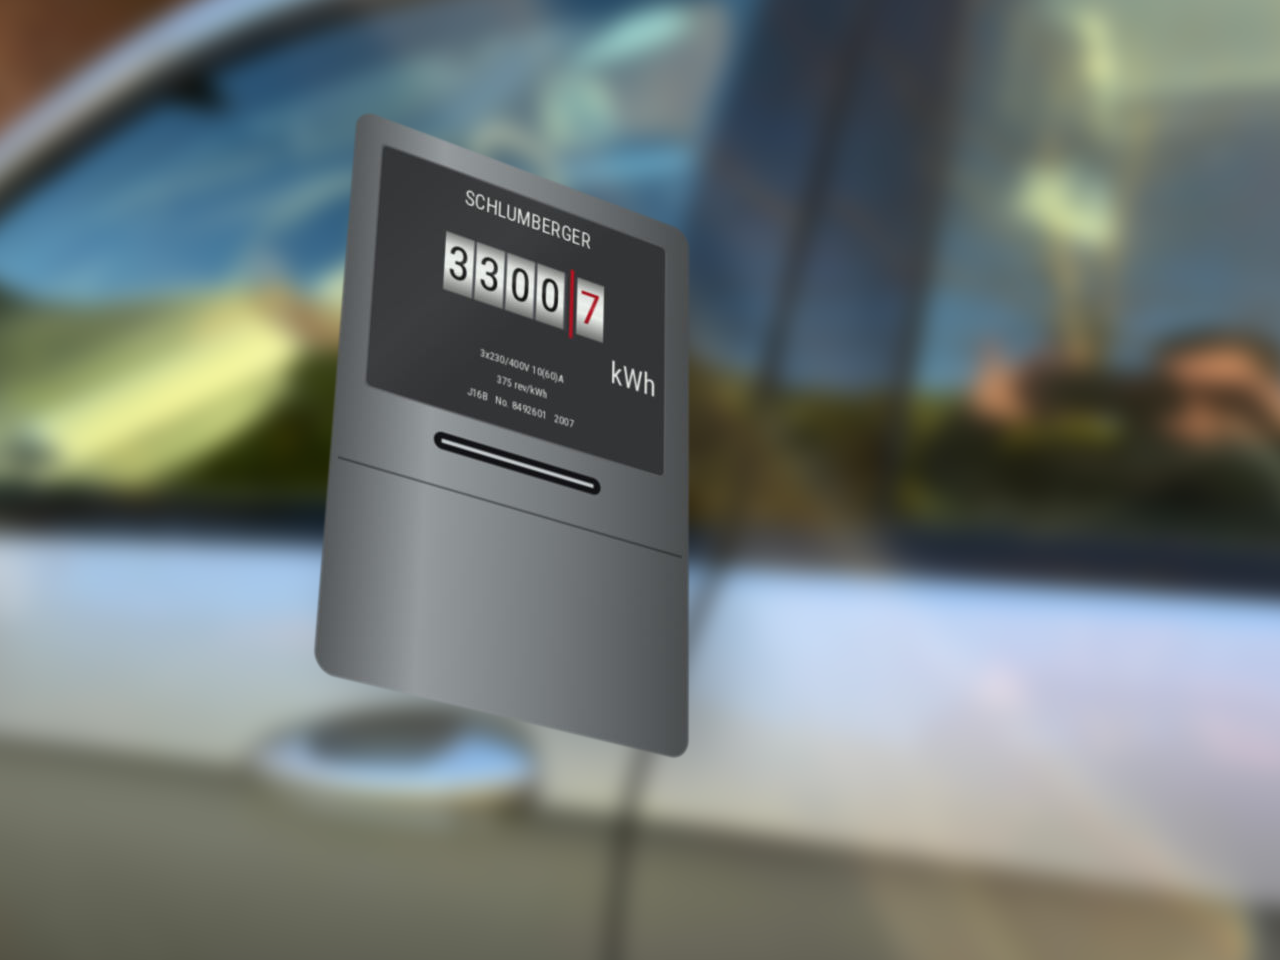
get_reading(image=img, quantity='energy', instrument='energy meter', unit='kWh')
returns 3300.7 kWh
